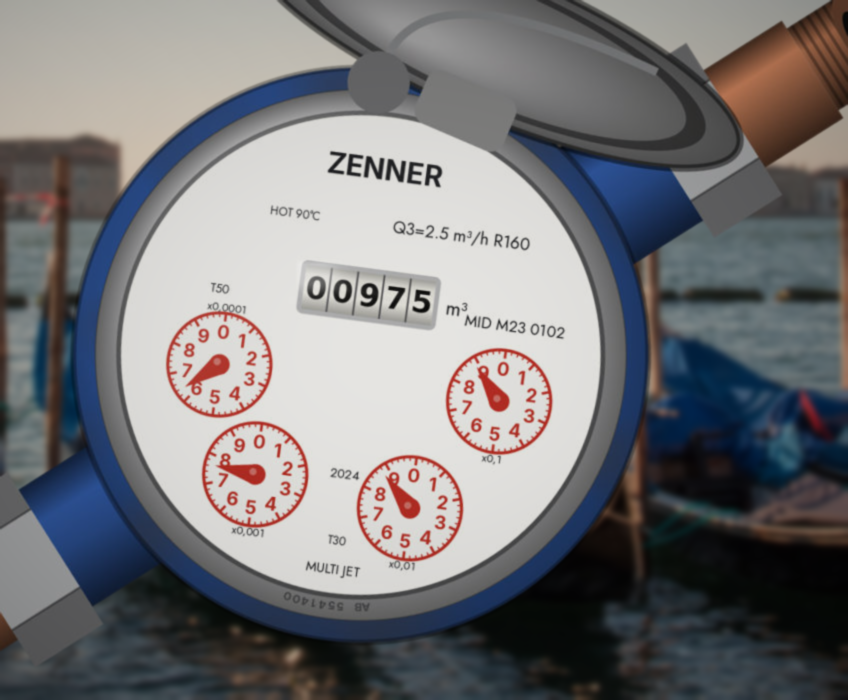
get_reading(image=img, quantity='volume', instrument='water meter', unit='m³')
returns 975.8876 m³
